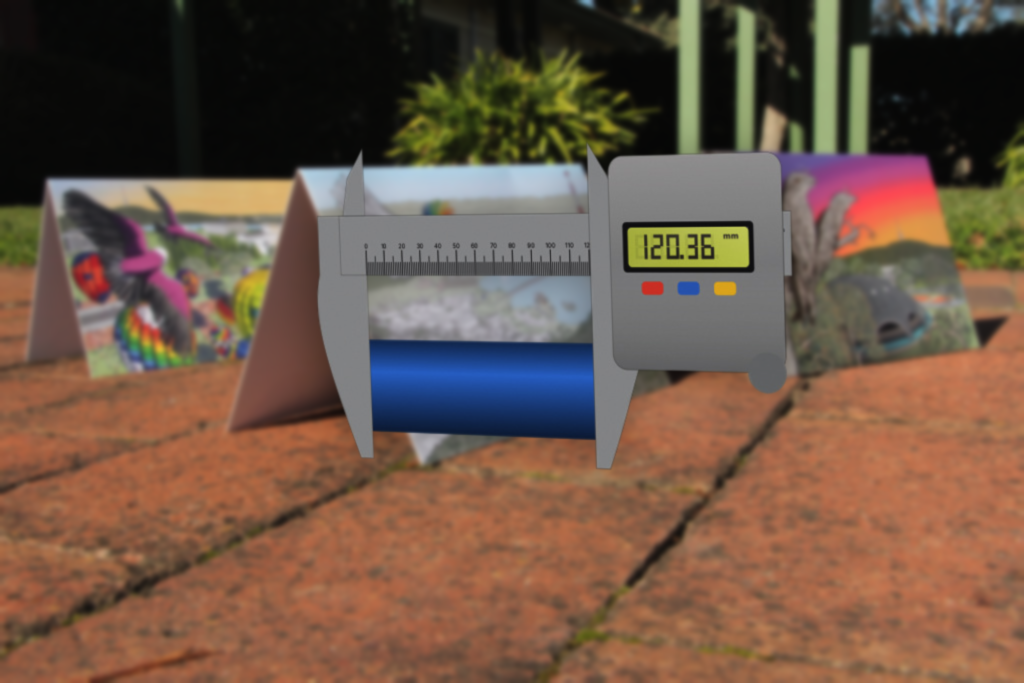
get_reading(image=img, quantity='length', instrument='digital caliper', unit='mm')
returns 120.36 mm
